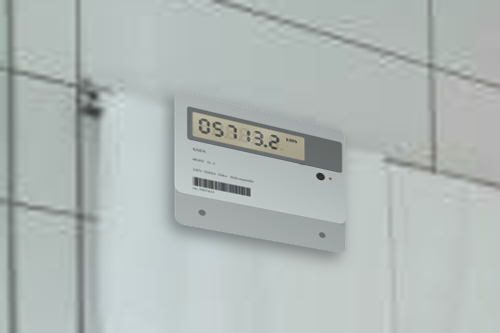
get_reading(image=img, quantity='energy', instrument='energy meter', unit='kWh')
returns 5713.2 kWh
